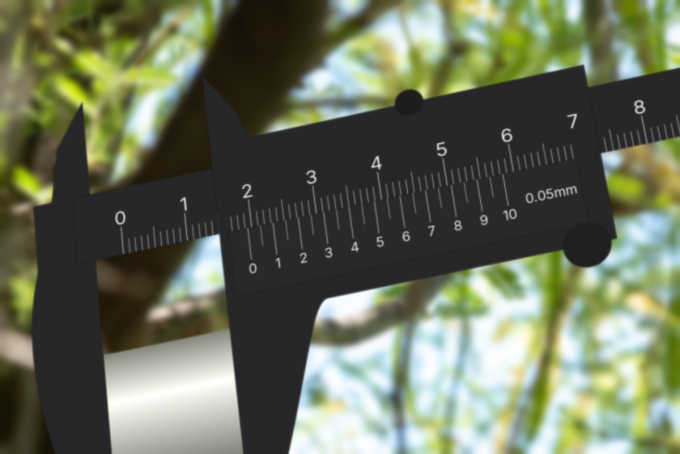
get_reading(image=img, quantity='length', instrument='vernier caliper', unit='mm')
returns 19.4 mm
